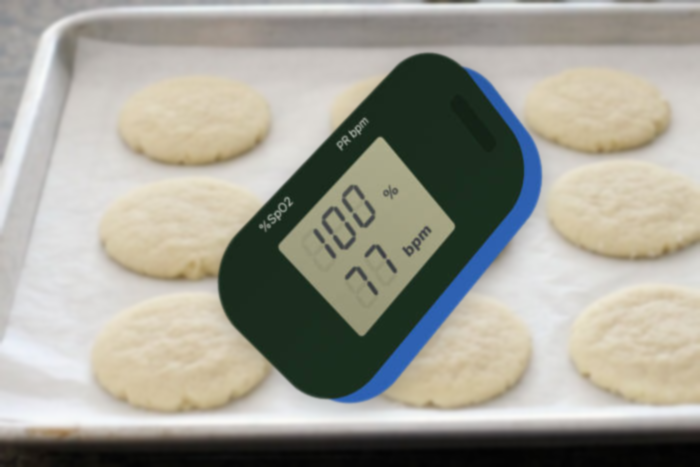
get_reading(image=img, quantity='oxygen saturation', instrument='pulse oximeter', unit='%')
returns 100 %
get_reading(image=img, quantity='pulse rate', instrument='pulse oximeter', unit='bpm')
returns 77 bpm
